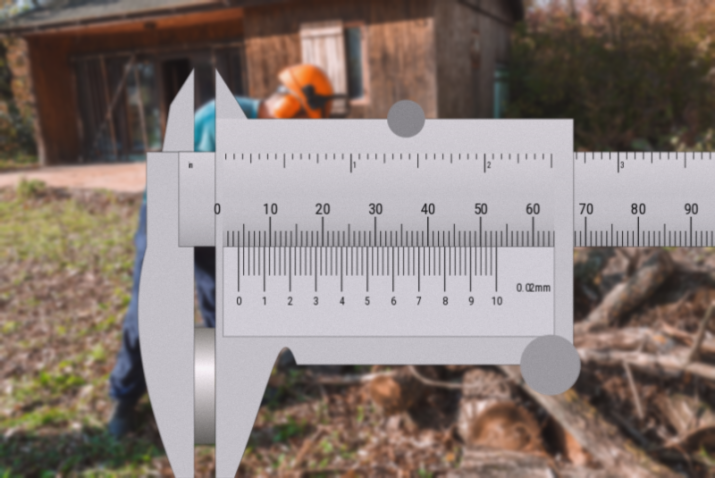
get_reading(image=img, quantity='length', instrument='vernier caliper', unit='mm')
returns 4.0 mm
